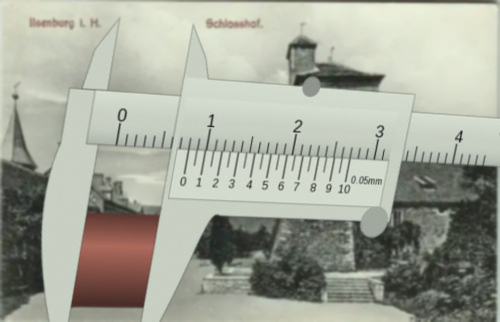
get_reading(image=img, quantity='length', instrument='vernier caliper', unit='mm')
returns 8.0 mm
